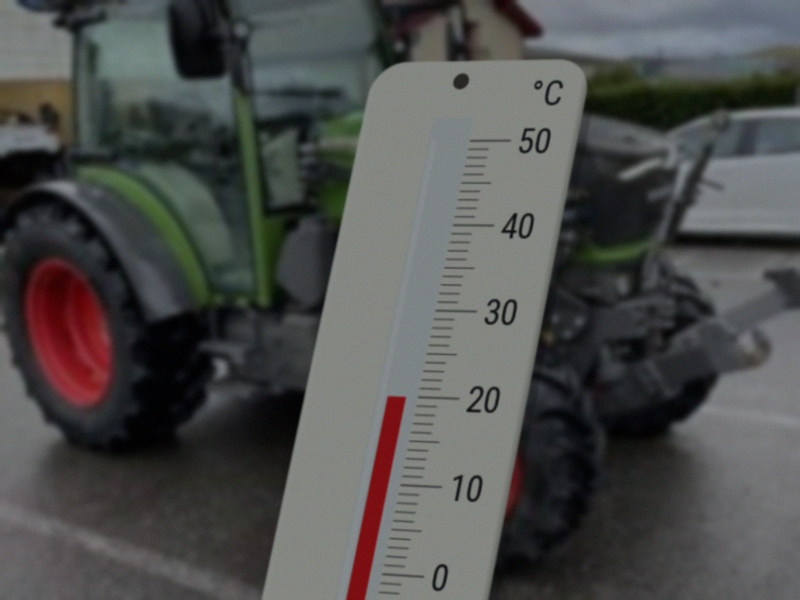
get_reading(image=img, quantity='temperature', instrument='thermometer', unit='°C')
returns 20 °C
